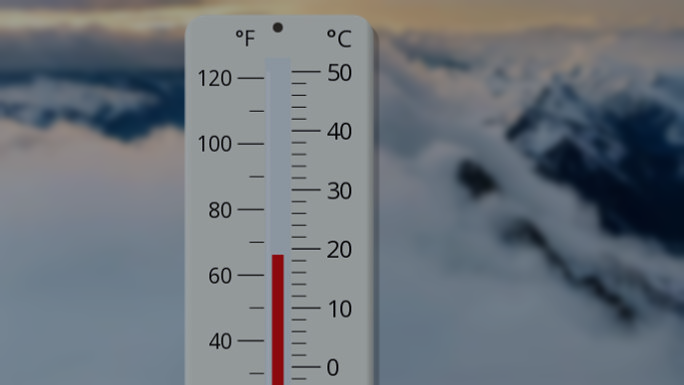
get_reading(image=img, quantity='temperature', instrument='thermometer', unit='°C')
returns 19 °C
